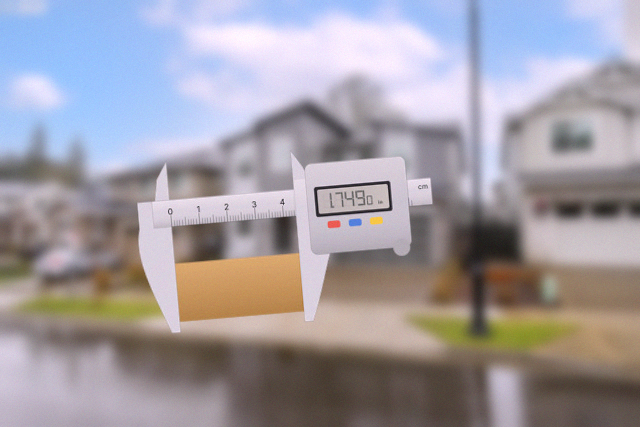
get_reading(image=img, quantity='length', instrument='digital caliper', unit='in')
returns 1.7490 in
